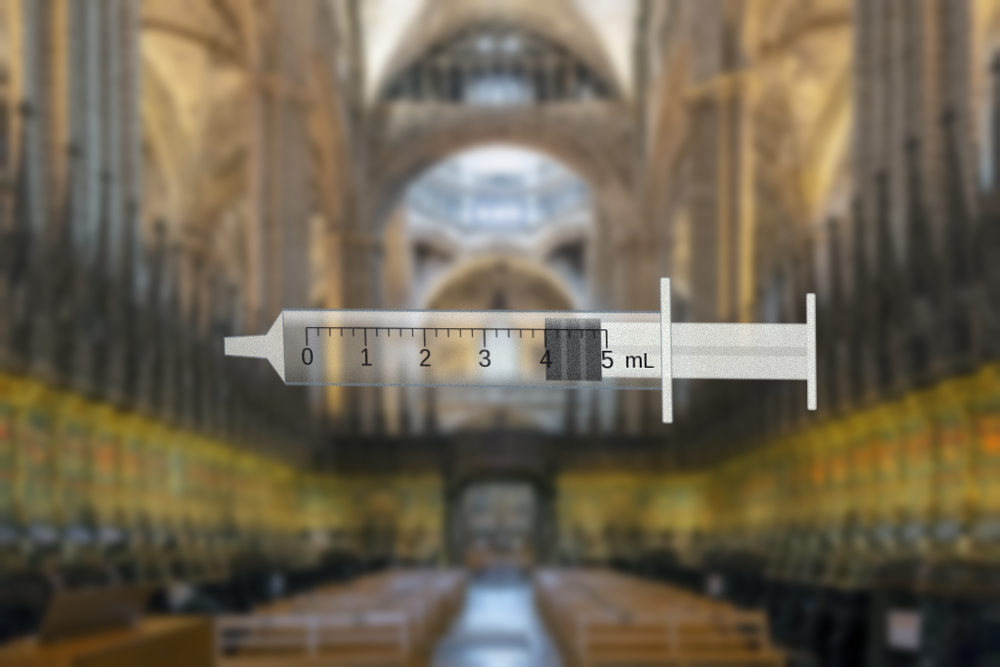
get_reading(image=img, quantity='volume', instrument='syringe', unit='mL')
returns 4 mL
